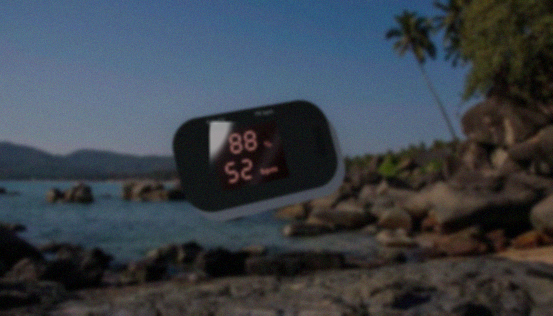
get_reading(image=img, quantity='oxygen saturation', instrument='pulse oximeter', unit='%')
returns 88 %
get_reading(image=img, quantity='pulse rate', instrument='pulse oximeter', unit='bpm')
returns 52 bpm
